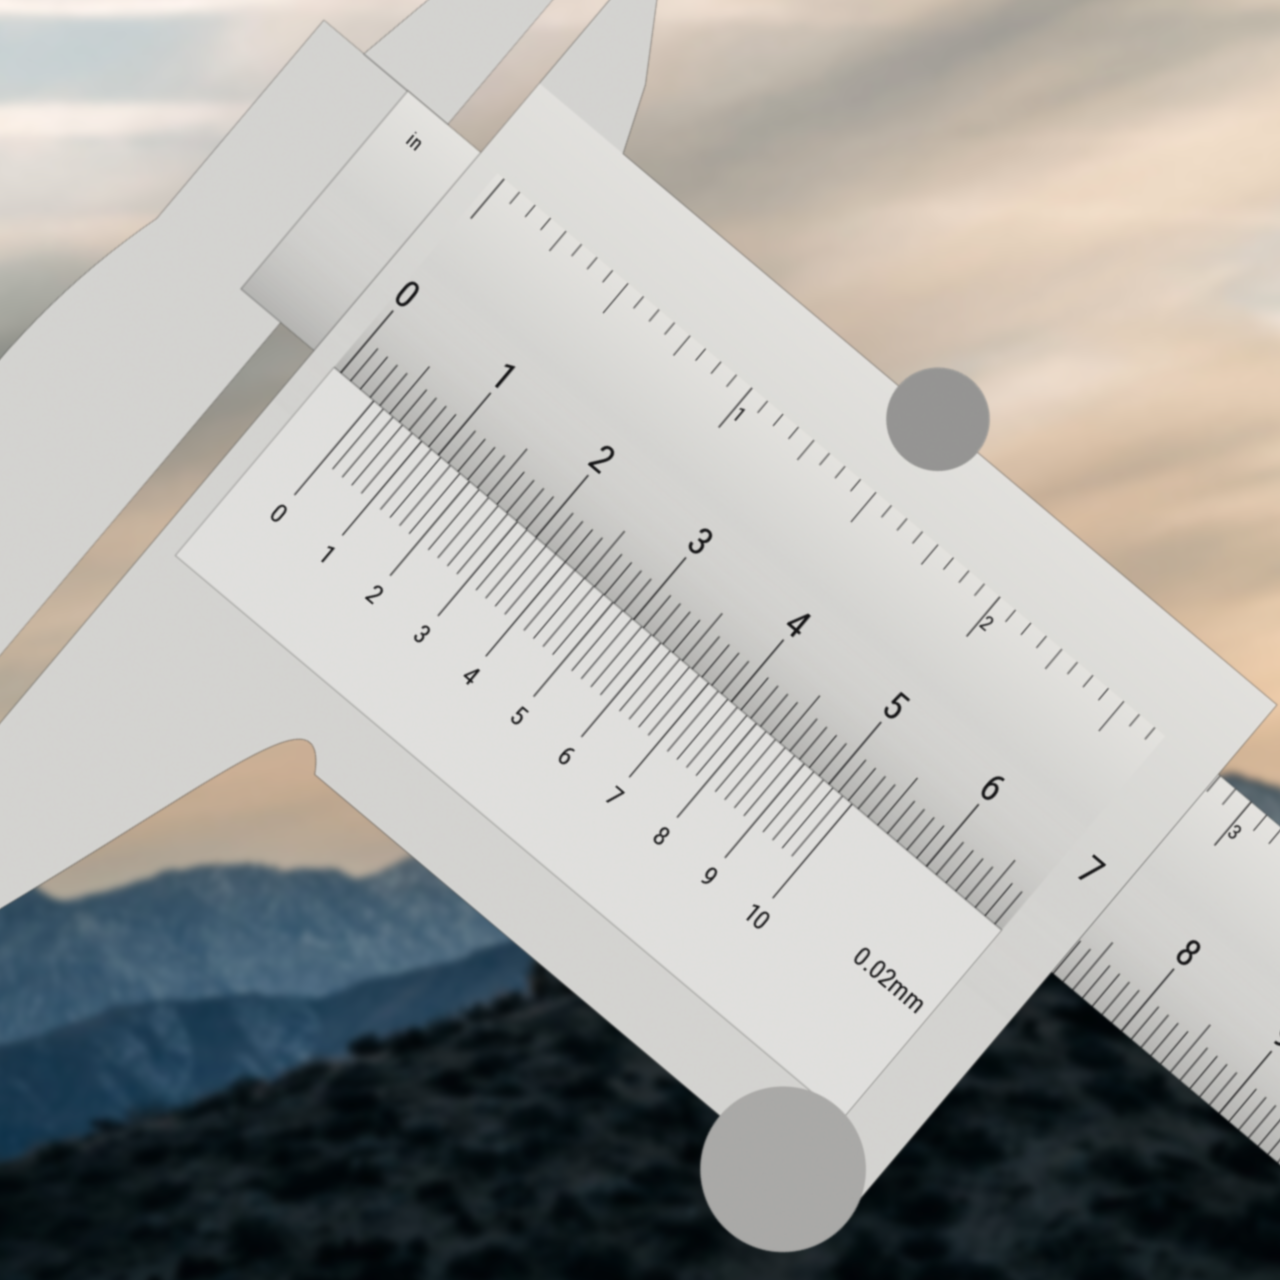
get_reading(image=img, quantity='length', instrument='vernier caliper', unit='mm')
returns 3.4 mm
